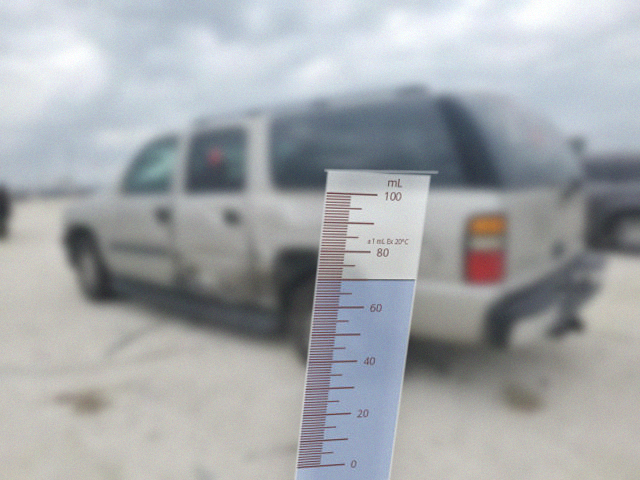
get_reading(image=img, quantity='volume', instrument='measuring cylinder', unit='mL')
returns 70 mL
